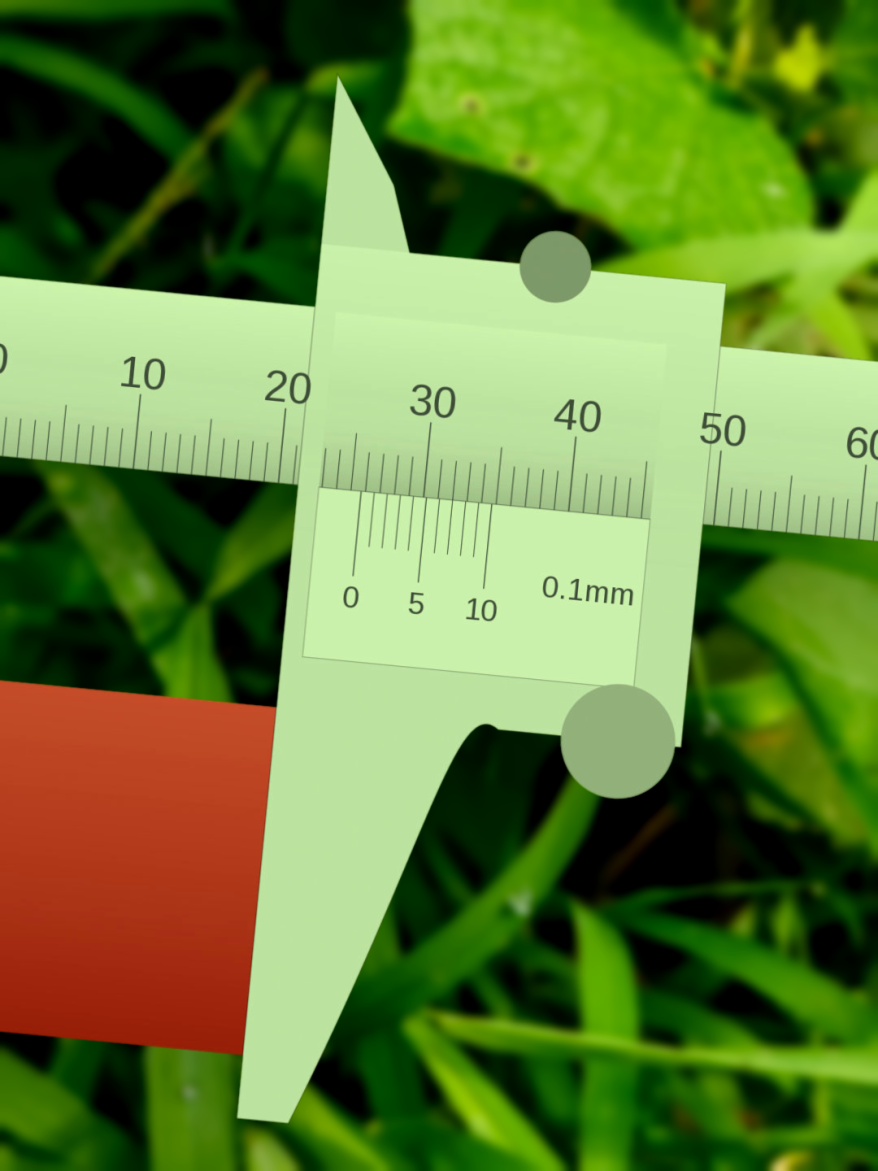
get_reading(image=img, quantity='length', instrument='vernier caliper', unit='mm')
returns 25.7 mm
